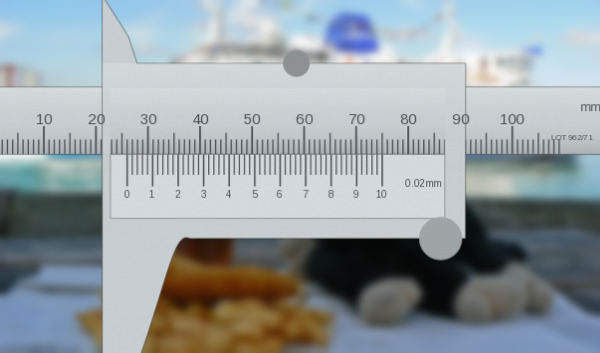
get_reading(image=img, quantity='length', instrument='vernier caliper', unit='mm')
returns 26.0 mm
